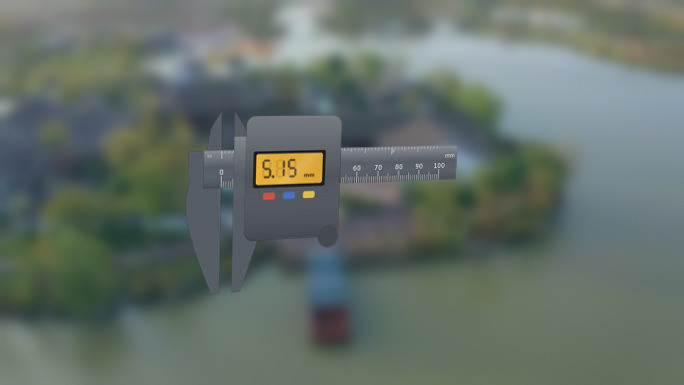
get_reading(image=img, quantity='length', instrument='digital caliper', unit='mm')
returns 5.15 mm
